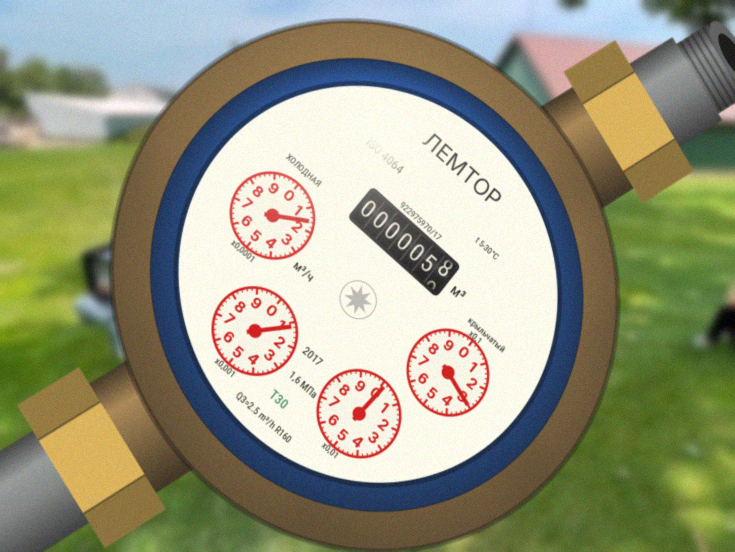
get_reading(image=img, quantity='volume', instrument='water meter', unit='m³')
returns 58.3011 m³
